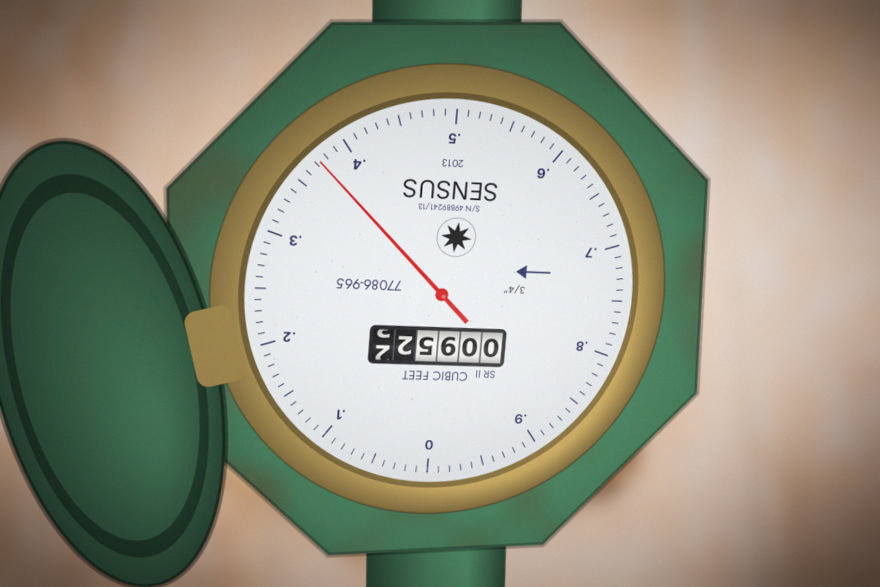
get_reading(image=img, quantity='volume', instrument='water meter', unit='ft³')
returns 9522.37 ft³
